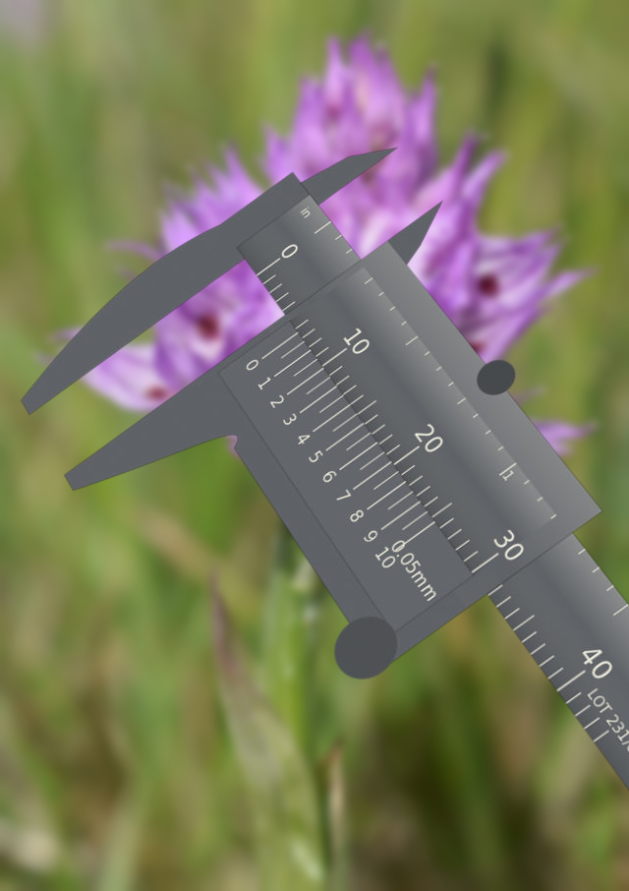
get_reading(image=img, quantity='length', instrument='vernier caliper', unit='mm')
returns 6.4 mm
